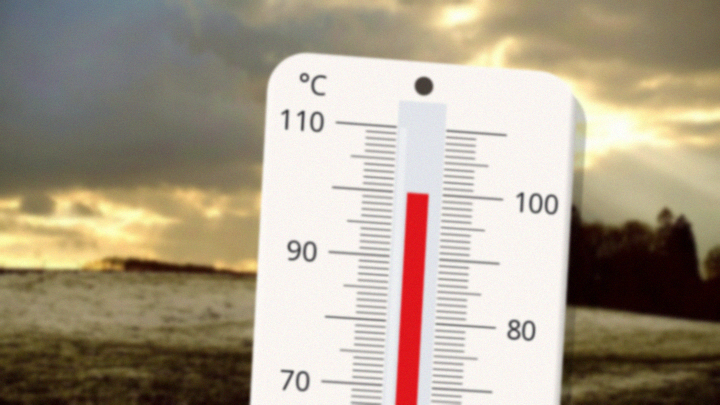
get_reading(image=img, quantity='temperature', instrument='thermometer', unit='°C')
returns 100 °C
